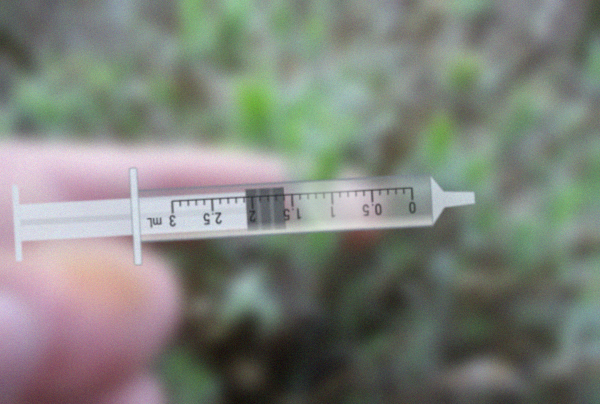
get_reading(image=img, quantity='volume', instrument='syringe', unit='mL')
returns 1.6 mL
